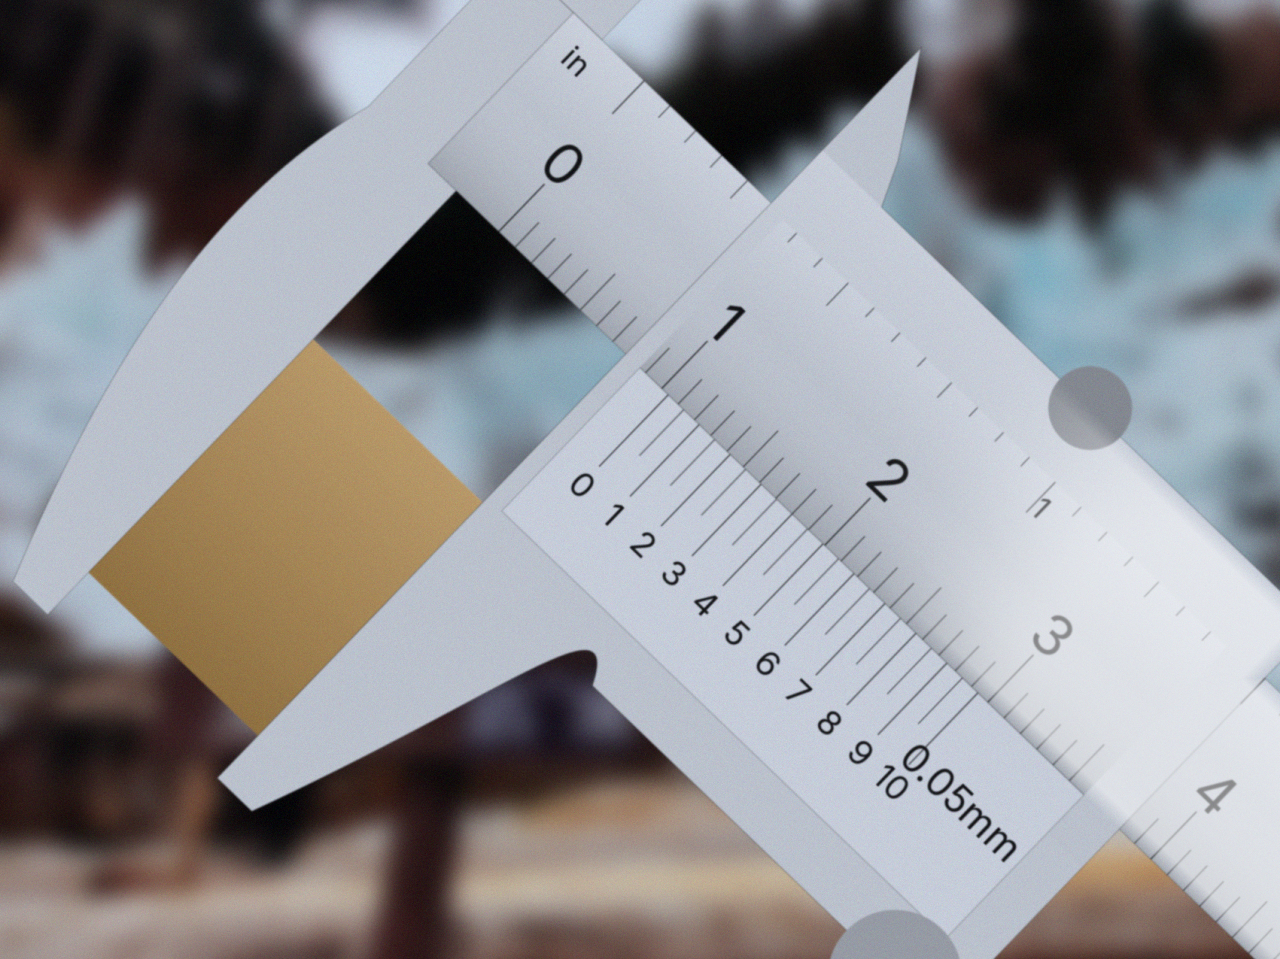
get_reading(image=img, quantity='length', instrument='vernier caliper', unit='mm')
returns 10.4 mm
